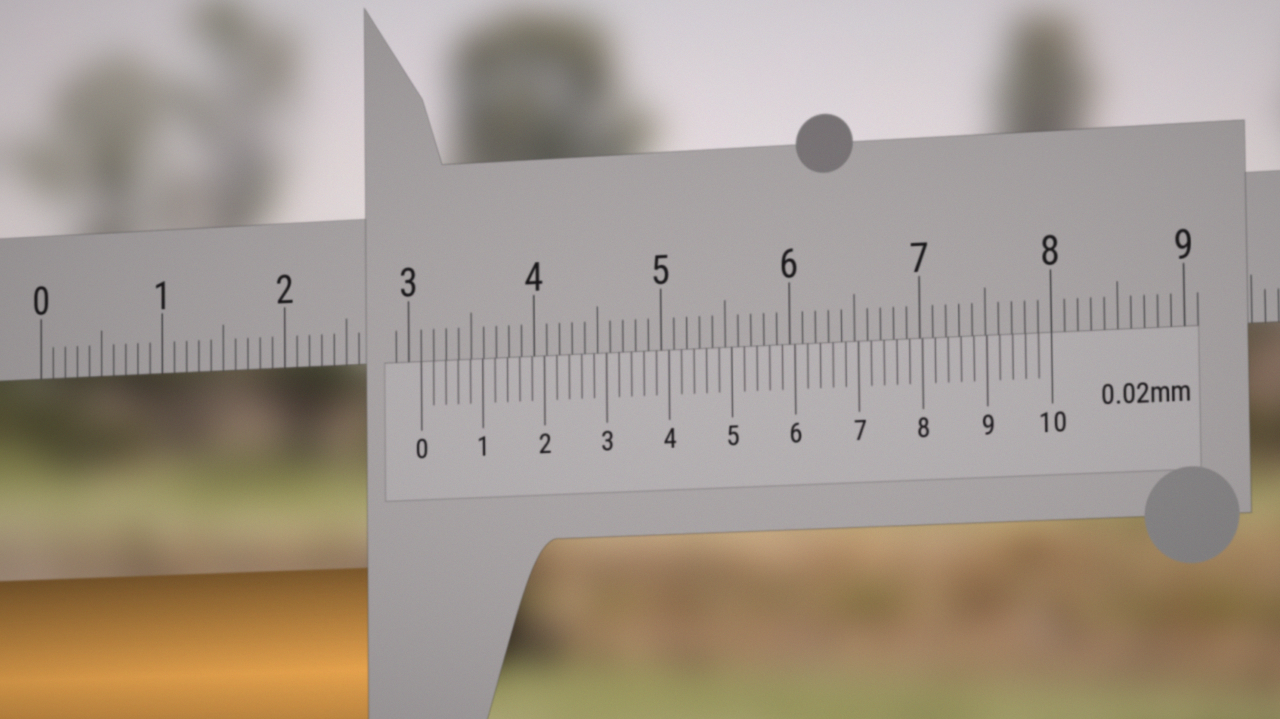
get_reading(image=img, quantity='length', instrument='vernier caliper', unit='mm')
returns 31.0 mm
